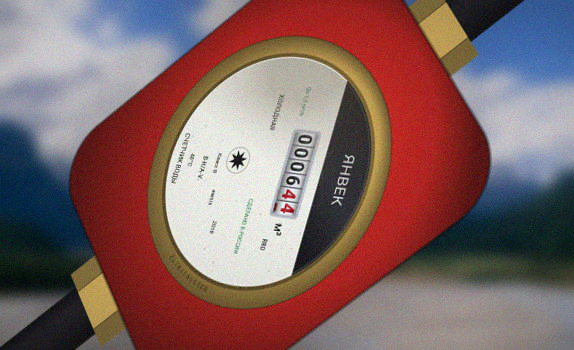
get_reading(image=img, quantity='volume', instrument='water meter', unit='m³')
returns 6.44 m³
